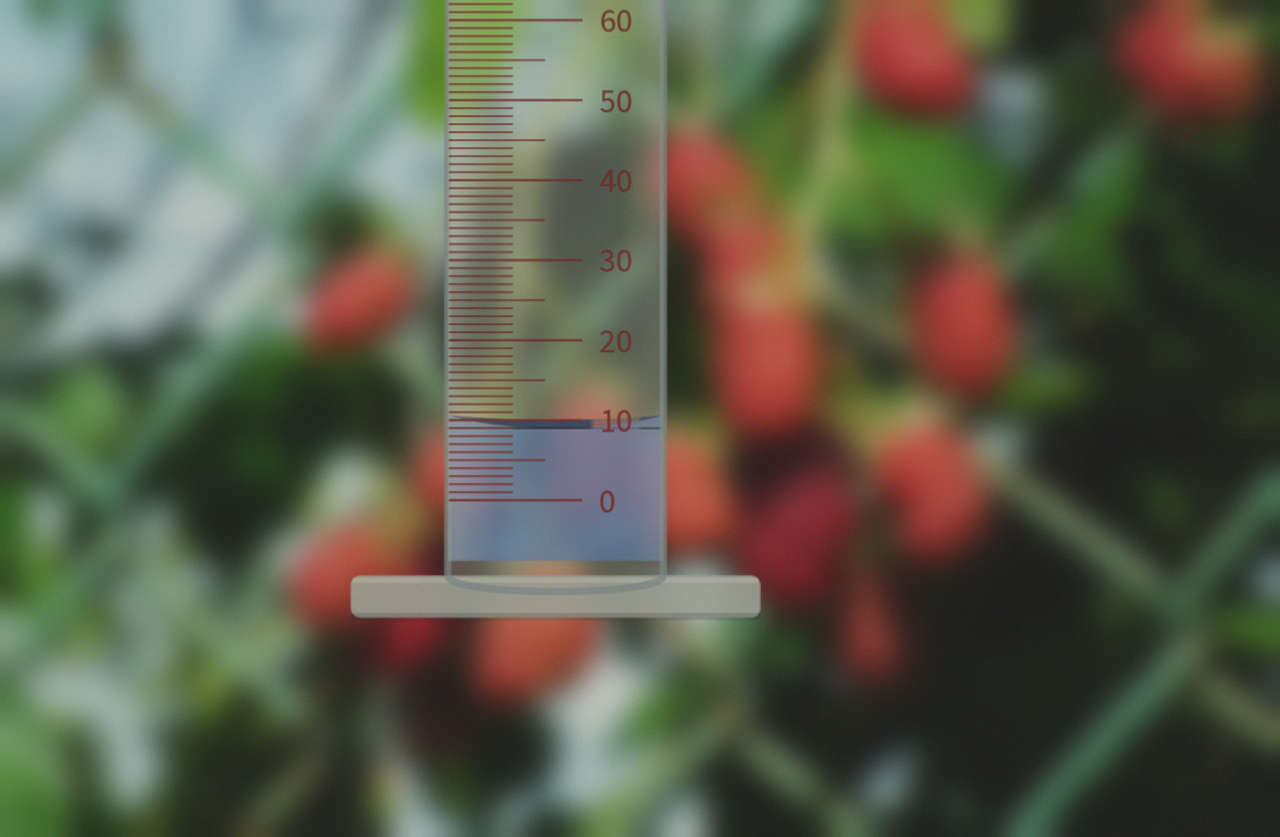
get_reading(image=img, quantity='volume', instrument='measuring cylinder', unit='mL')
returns 9 mL
